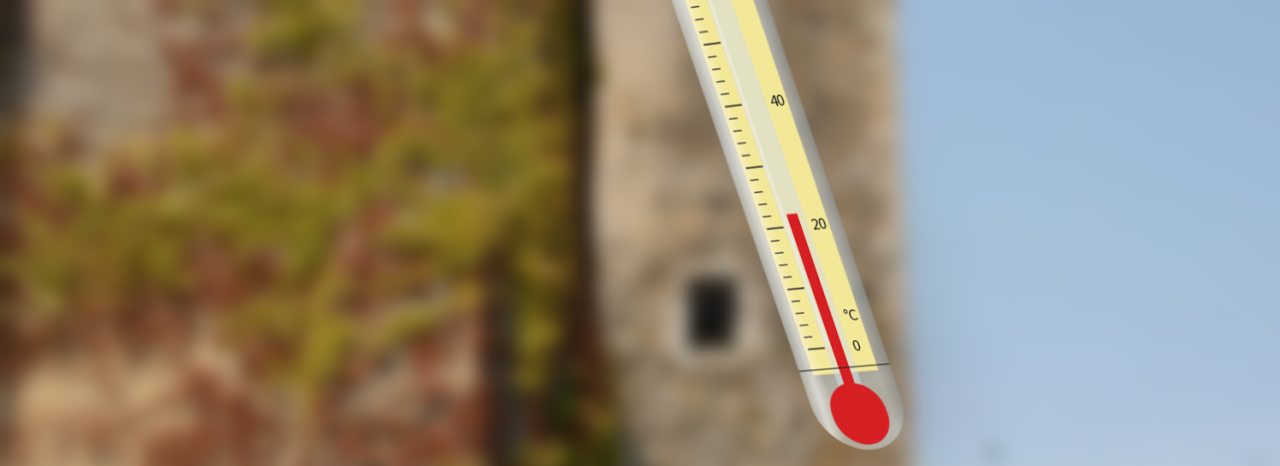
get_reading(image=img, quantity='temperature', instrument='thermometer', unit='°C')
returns 22 °C
